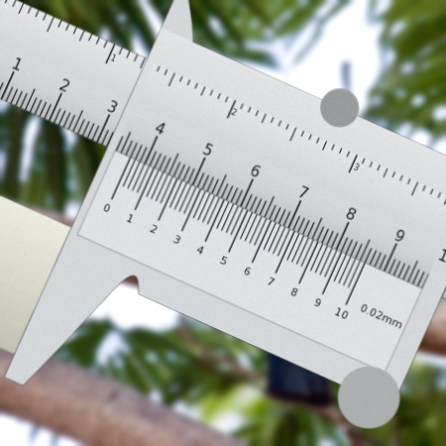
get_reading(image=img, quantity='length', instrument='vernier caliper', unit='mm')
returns 37.0 mm
